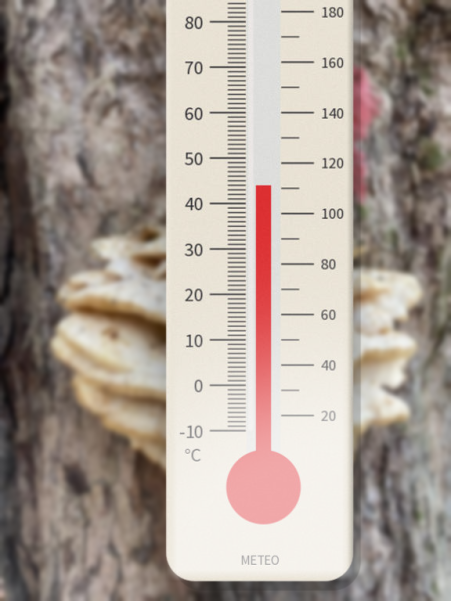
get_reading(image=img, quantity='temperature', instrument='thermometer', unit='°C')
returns 44 °C
